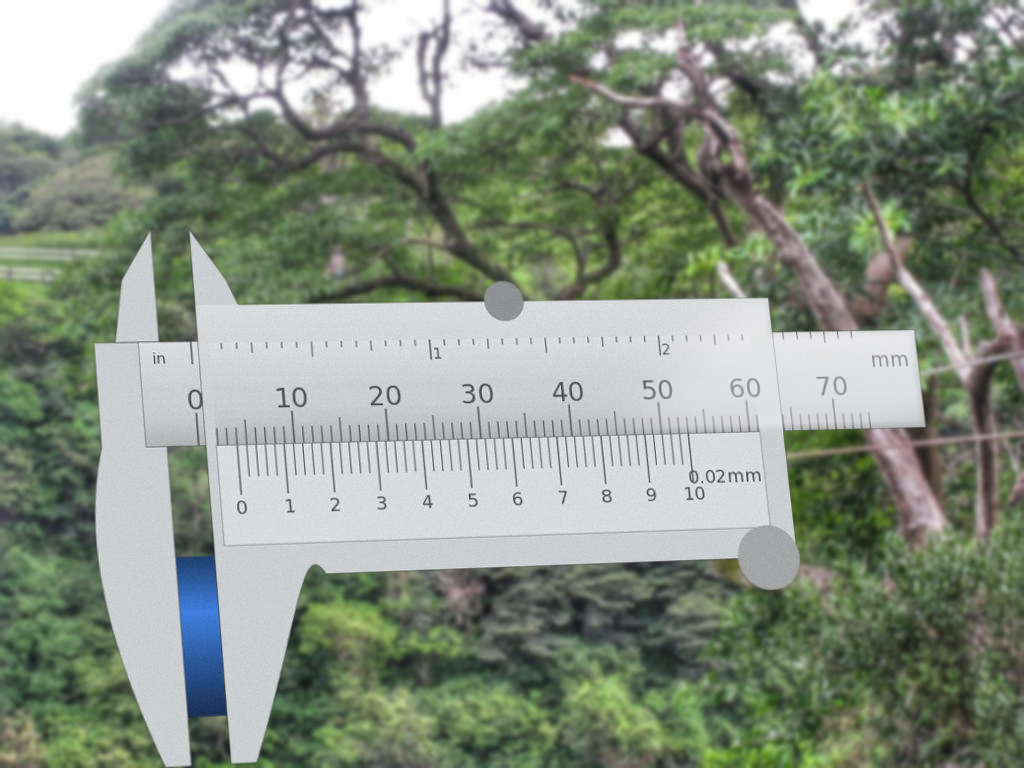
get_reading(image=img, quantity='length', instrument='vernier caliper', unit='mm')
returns 4.0 mm
